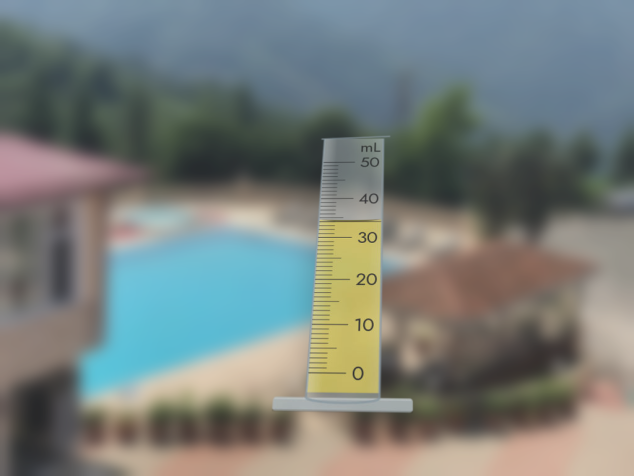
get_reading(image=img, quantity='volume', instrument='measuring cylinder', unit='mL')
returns 34 mL
